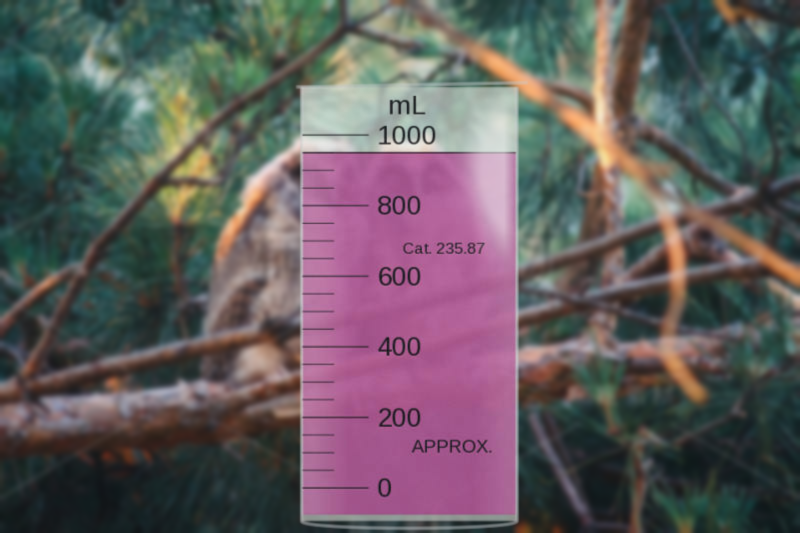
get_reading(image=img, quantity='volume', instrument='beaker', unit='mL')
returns 950 mL
